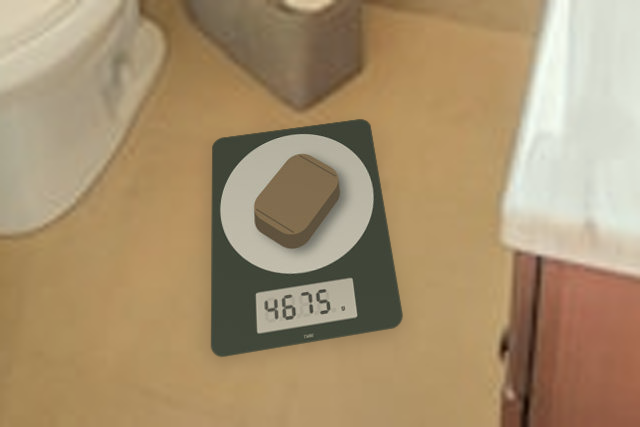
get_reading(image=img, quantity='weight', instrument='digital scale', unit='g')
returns 4675 g
